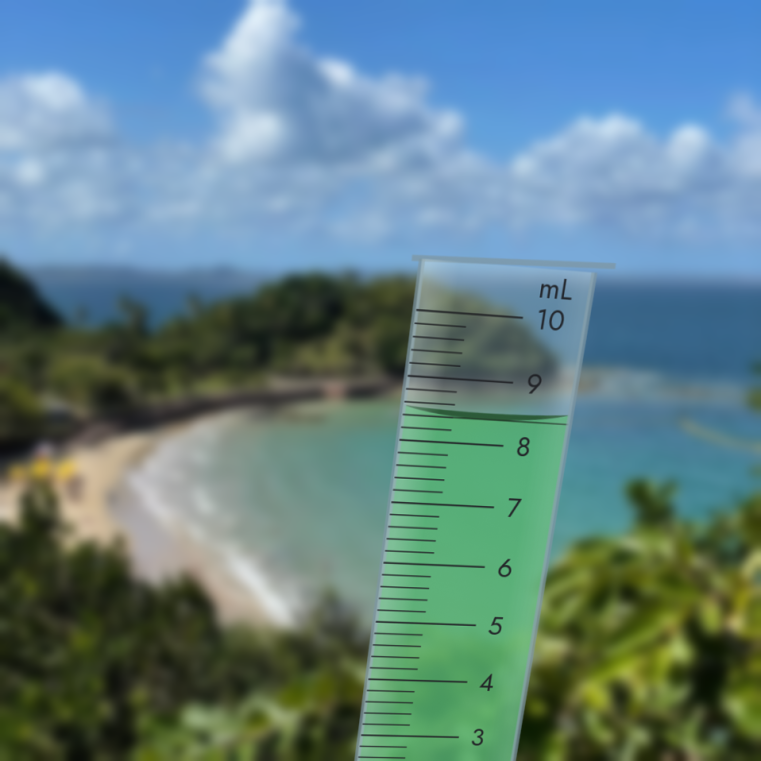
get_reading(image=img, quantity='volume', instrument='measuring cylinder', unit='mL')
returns 8.4 mL
